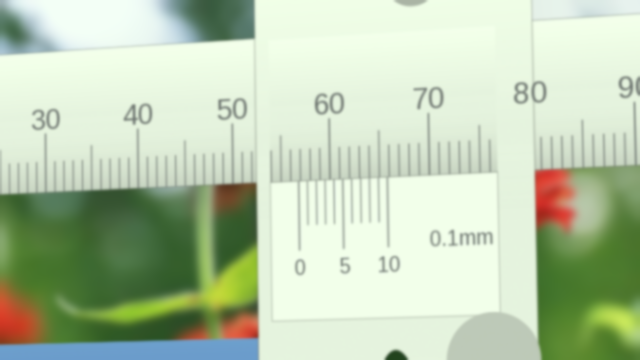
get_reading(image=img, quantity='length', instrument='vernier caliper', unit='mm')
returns 56.8 mm
